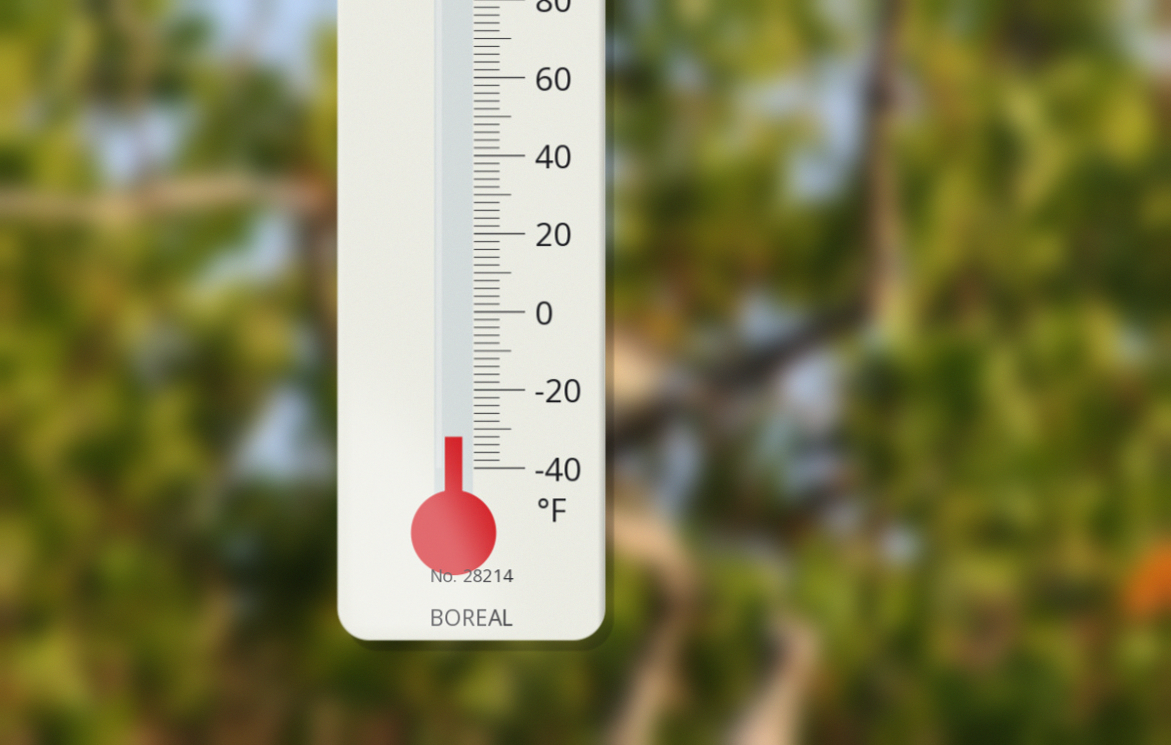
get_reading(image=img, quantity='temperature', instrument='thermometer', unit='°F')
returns -32 °F
